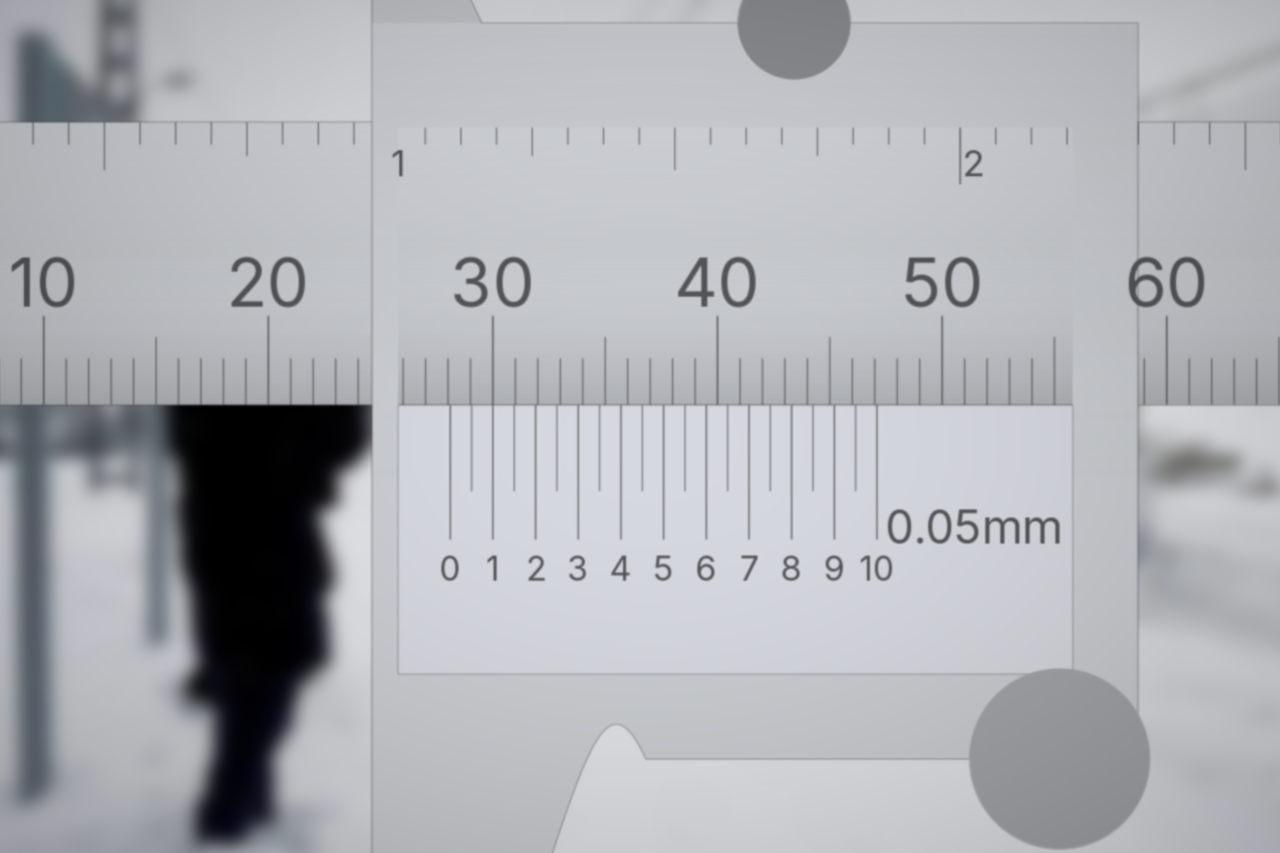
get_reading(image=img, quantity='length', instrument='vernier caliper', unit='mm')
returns 28.1 mm
